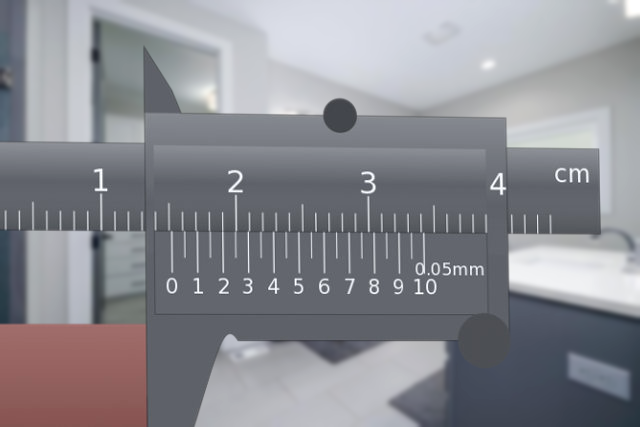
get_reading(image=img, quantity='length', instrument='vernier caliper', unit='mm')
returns 15.2 mm
